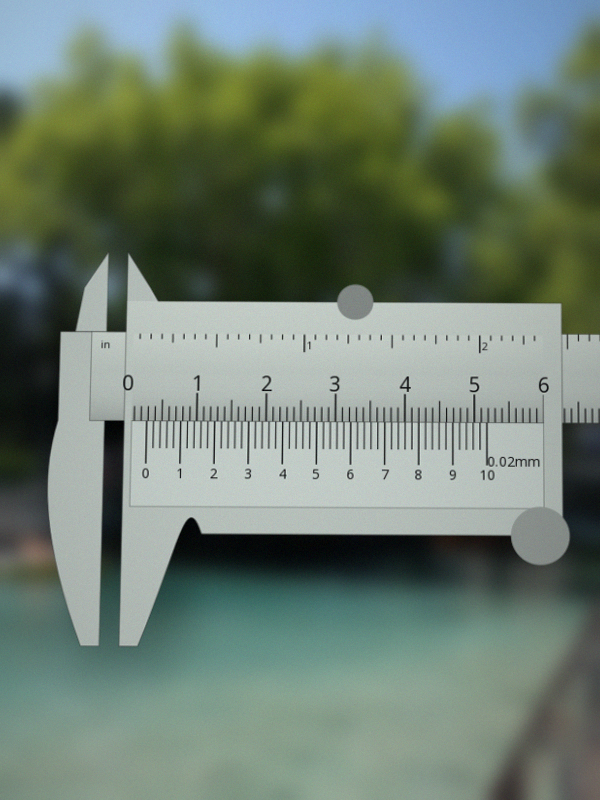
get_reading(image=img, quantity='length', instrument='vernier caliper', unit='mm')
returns 2.8 mm
